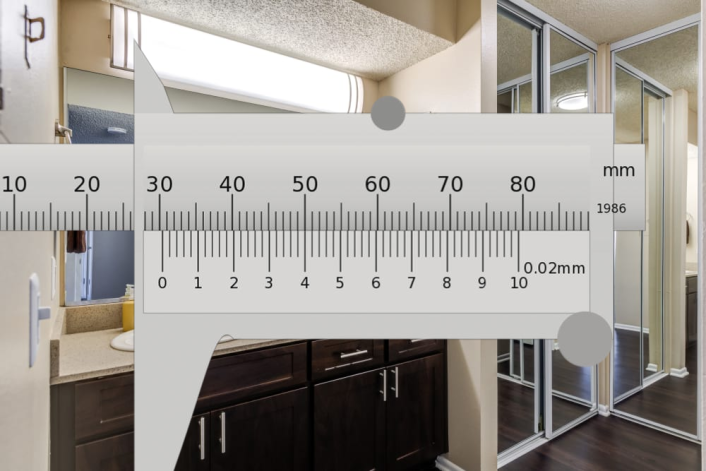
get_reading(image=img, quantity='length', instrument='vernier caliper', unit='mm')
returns 30.4 mm
